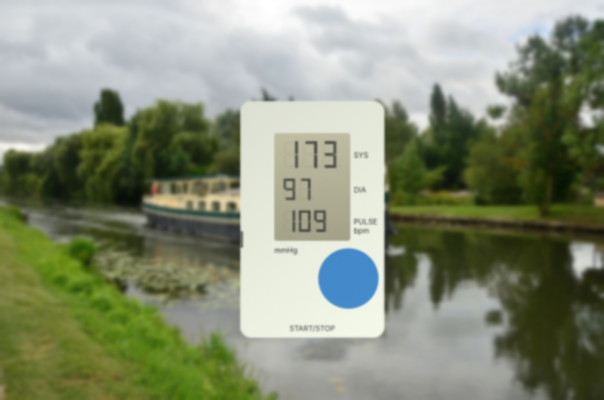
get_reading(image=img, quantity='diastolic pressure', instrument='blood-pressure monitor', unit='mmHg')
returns 97 mmHg
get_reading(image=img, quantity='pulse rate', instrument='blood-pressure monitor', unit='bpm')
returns 109 bpm
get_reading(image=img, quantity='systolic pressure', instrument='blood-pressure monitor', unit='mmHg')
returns 173 mmHg
